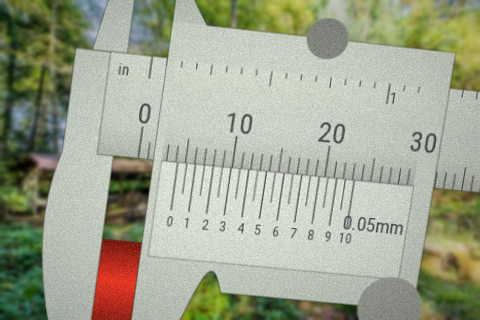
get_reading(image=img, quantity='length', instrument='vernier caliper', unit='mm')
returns 4.2 mm
